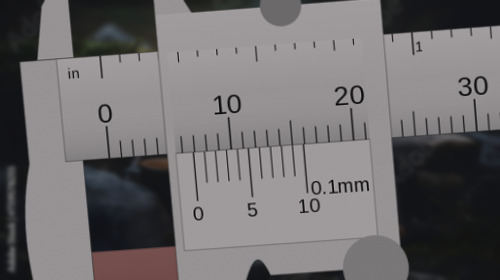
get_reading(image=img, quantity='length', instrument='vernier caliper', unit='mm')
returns 6.9 mm
